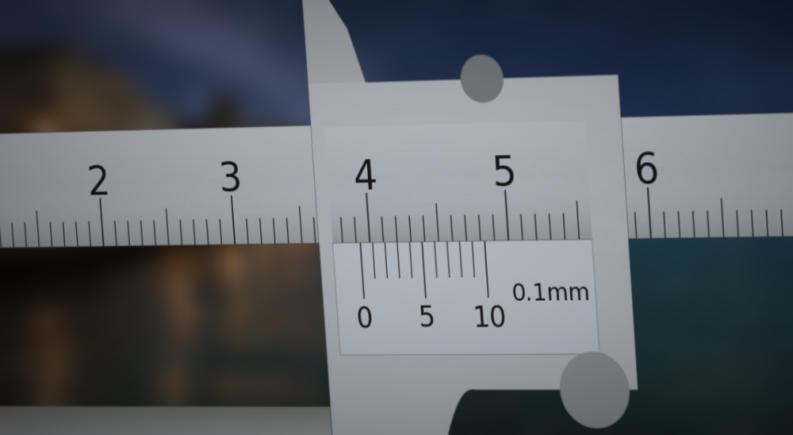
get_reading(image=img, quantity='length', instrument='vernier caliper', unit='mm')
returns 39.3 mm
